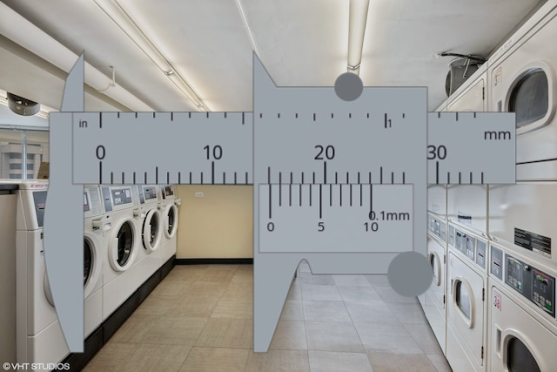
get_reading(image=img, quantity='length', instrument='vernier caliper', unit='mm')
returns 15.1 mm
